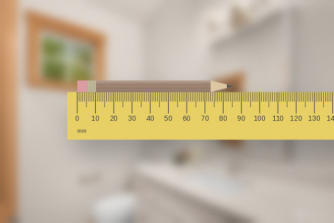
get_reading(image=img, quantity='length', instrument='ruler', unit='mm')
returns 85 mm
